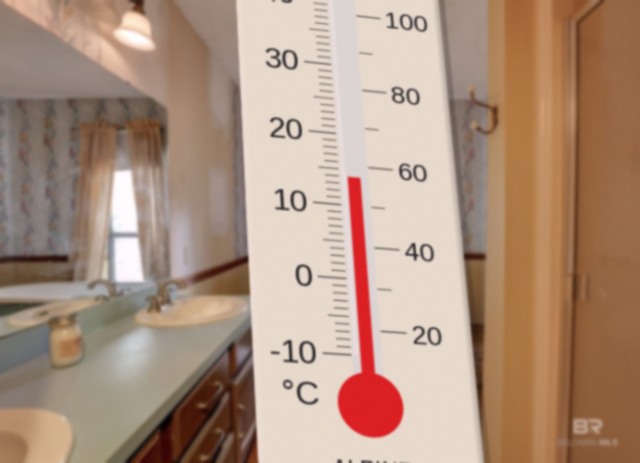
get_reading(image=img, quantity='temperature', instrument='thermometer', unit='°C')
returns 14 °C
